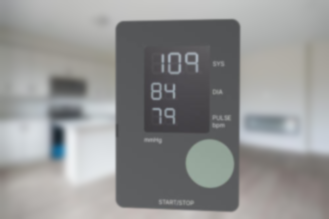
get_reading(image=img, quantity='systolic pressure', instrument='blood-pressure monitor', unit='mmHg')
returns 109 mmHg
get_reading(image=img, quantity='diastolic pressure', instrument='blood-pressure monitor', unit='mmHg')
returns 84 mmHg
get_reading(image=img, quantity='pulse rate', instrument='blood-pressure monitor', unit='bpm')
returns 79 bpm
